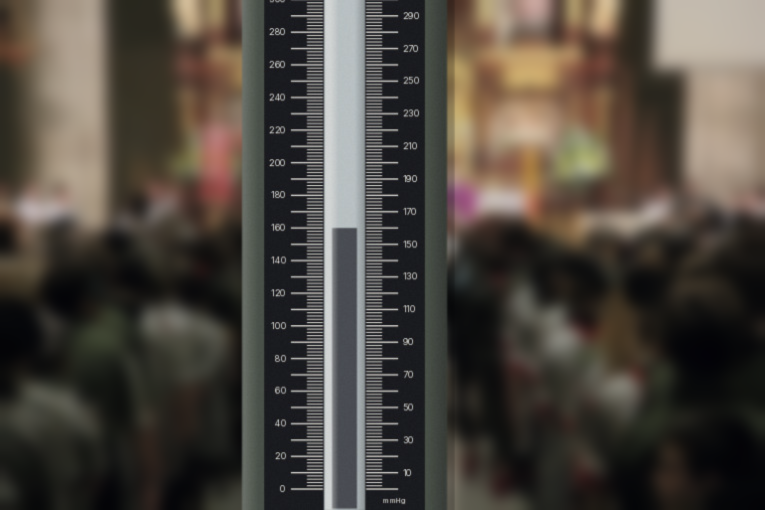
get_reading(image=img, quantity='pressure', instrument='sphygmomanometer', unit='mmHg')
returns 160 mmHg
